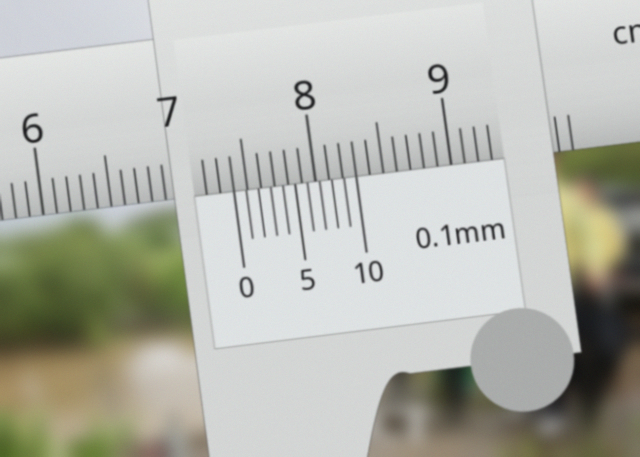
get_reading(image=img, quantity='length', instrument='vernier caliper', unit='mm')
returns 74.0 mm
